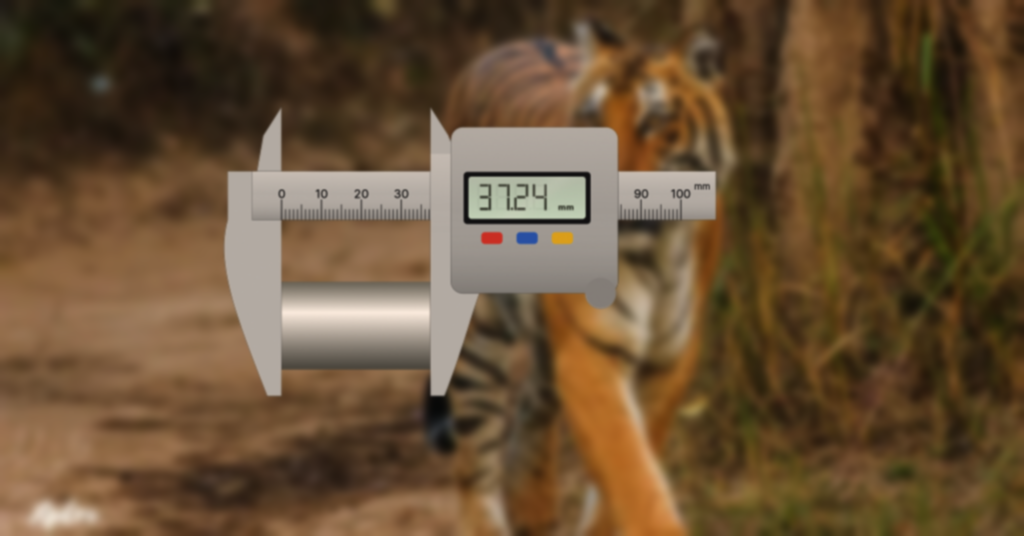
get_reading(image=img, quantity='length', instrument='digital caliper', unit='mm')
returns 37.24 mm
